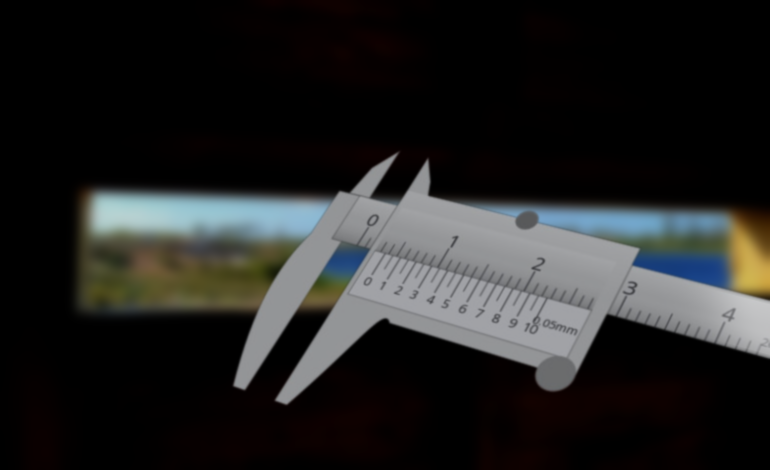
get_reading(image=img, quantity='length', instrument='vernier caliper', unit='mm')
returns 3.6 mm
